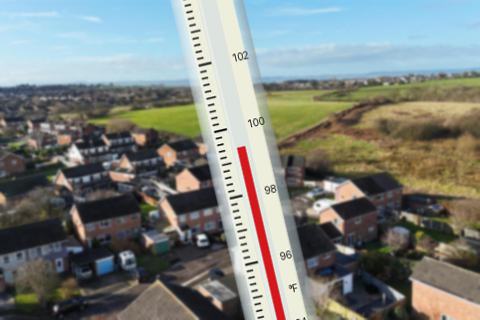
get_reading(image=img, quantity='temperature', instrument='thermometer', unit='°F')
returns 99.4 °F
